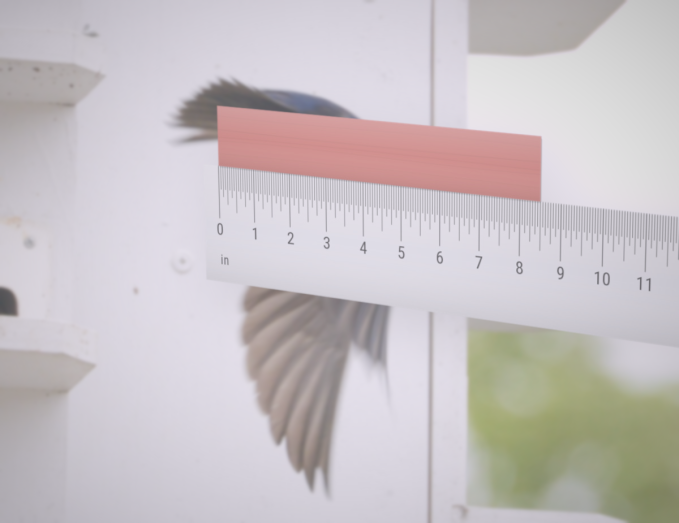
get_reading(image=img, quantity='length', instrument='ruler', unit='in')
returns 8.5 in
